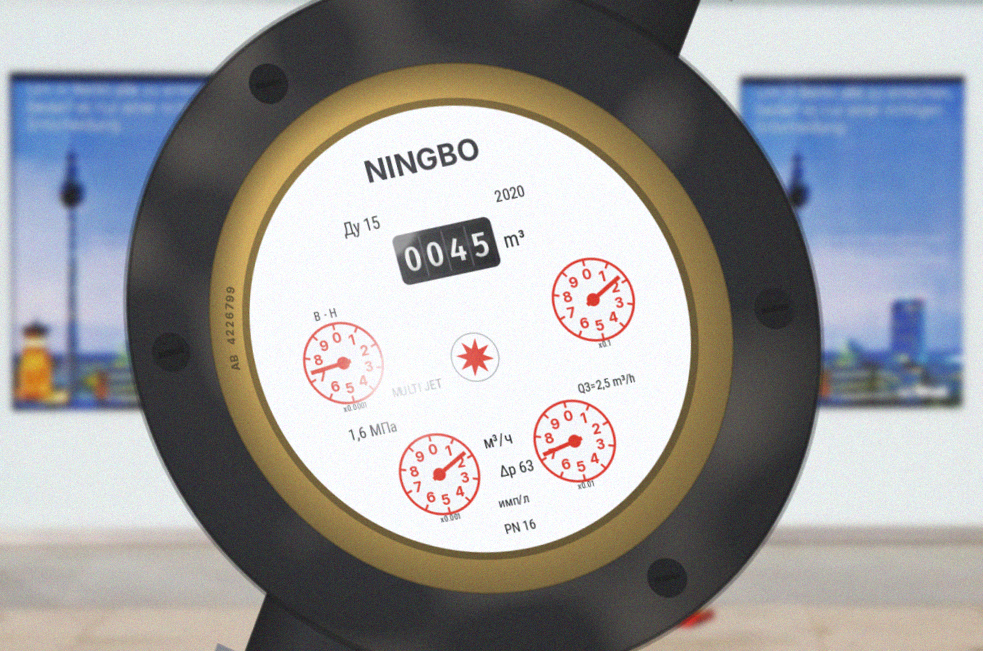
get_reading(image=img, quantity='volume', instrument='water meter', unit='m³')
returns 45.1717 m³
